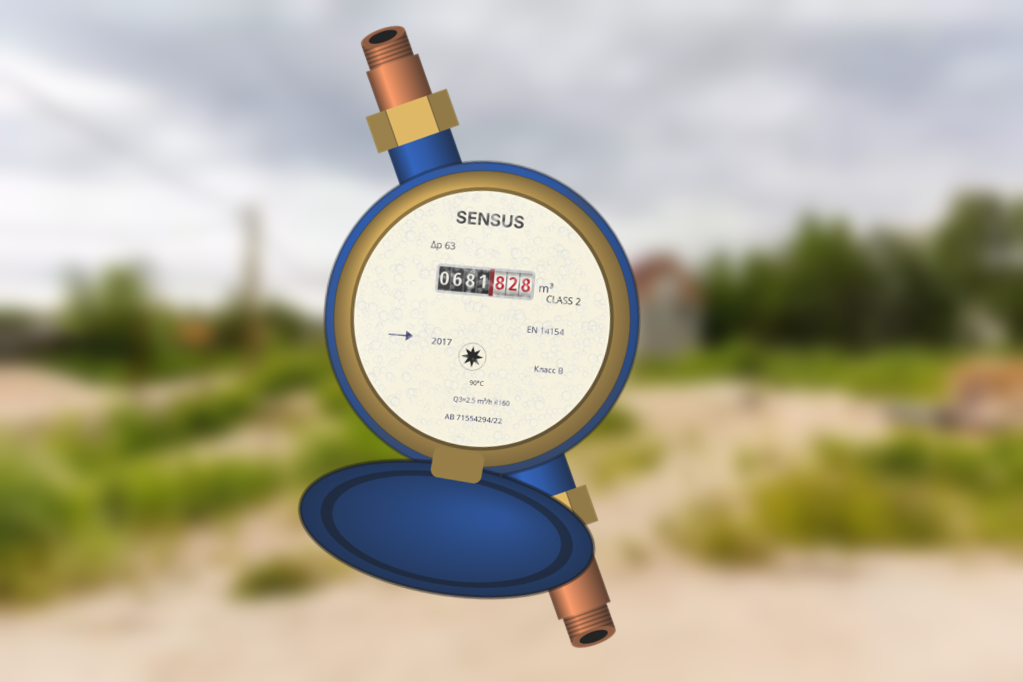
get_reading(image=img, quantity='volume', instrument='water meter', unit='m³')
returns 681.828 m³
